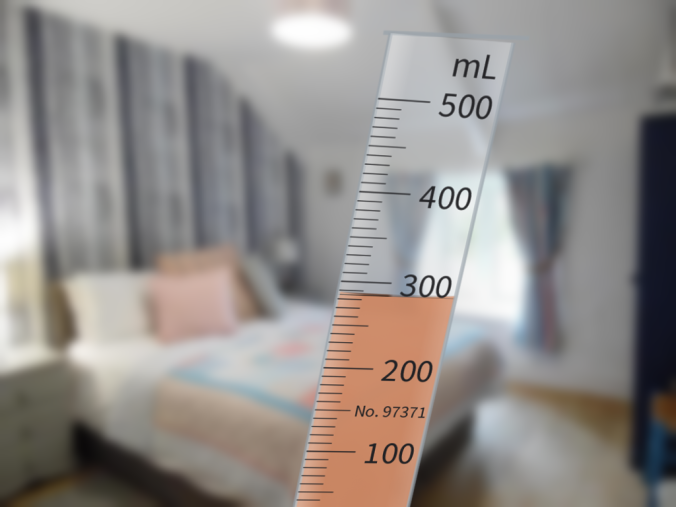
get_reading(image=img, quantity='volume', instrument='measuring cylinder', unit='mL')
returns 285 mL
